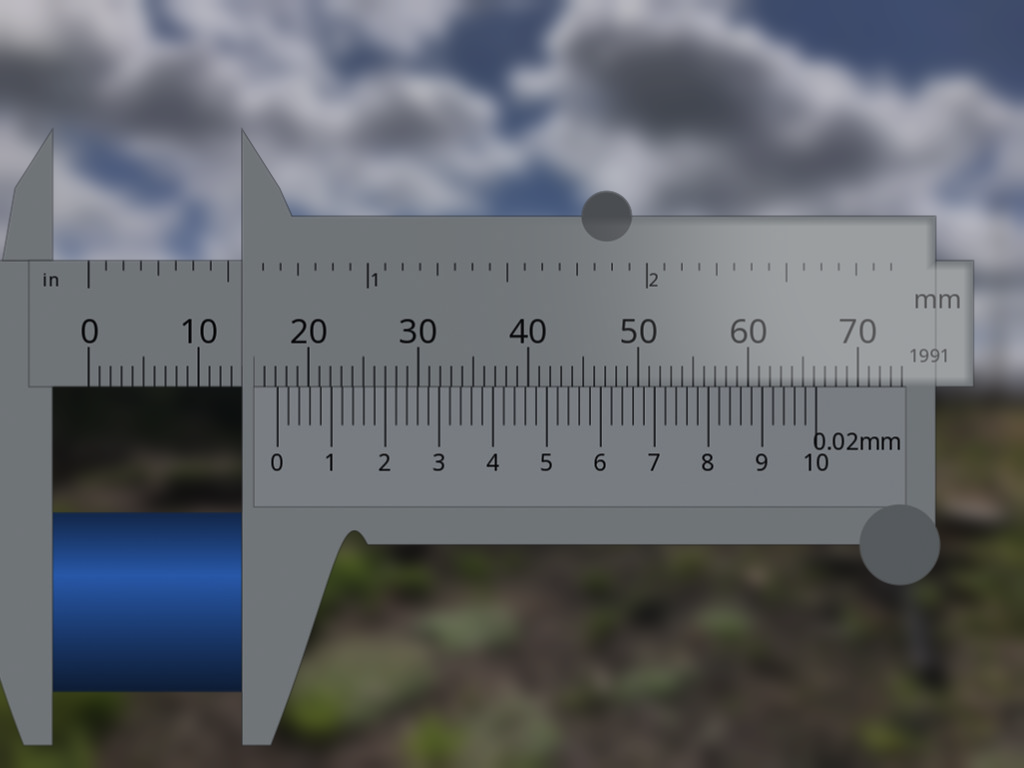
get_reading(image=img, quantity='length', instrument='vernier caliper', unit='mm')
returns 17.2 mm
